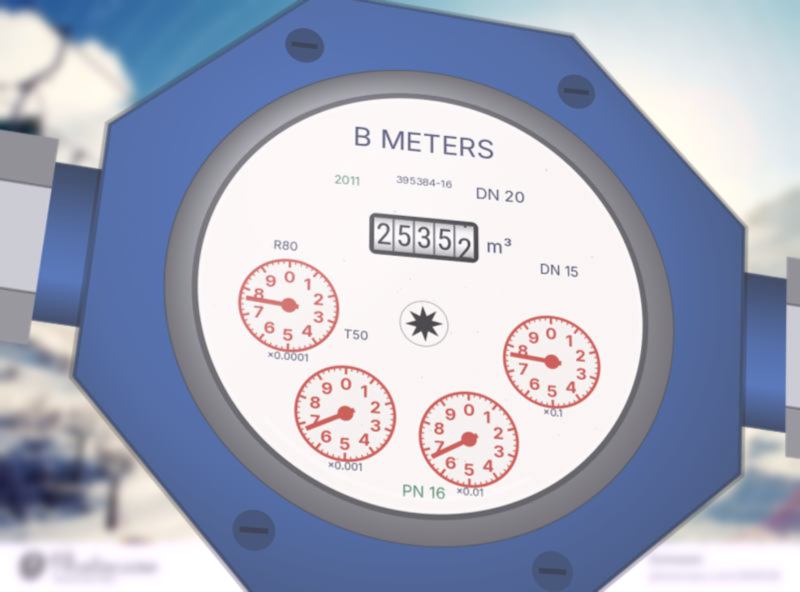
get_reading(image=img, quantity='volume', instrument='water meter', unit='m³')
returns 25351.7667 m³
